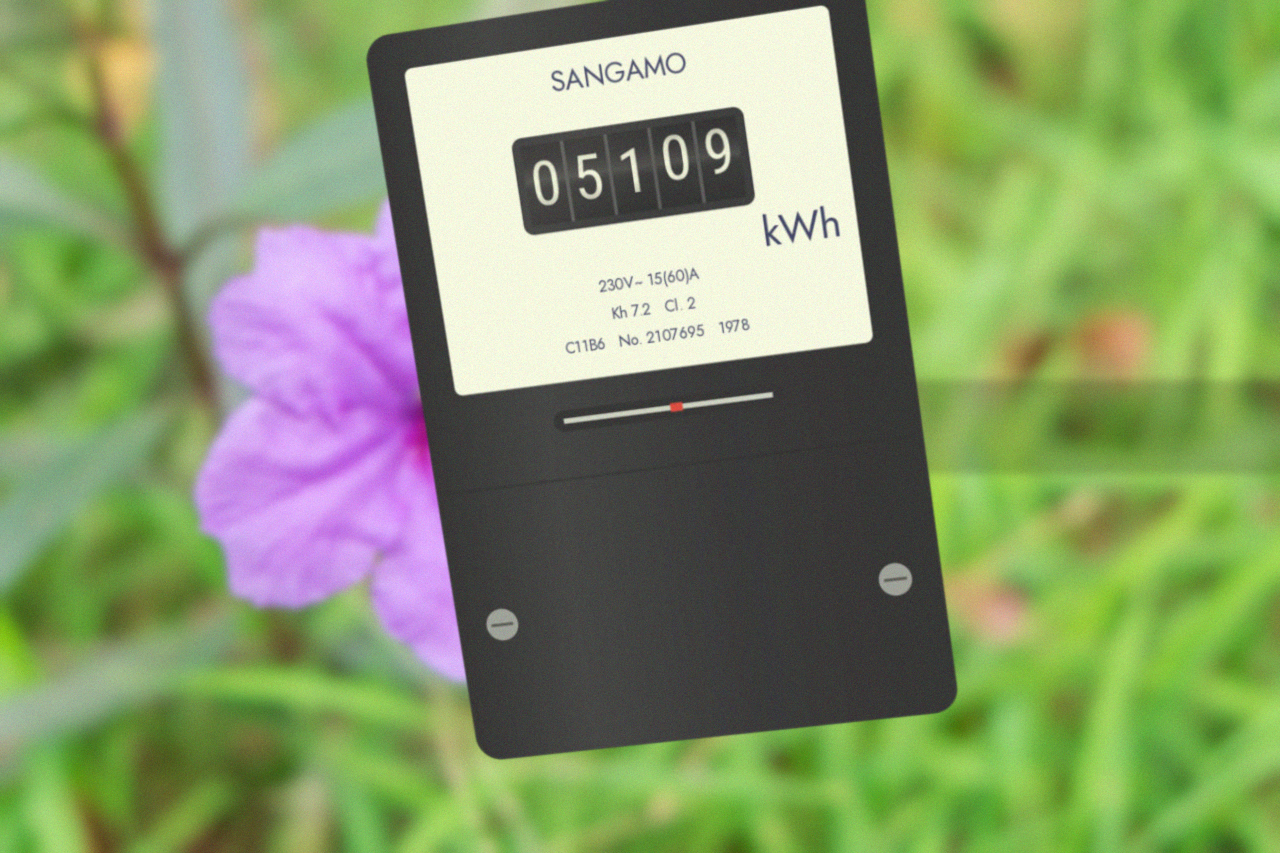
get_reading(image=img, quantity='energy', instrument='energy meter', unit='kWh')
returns 5109 kWh
